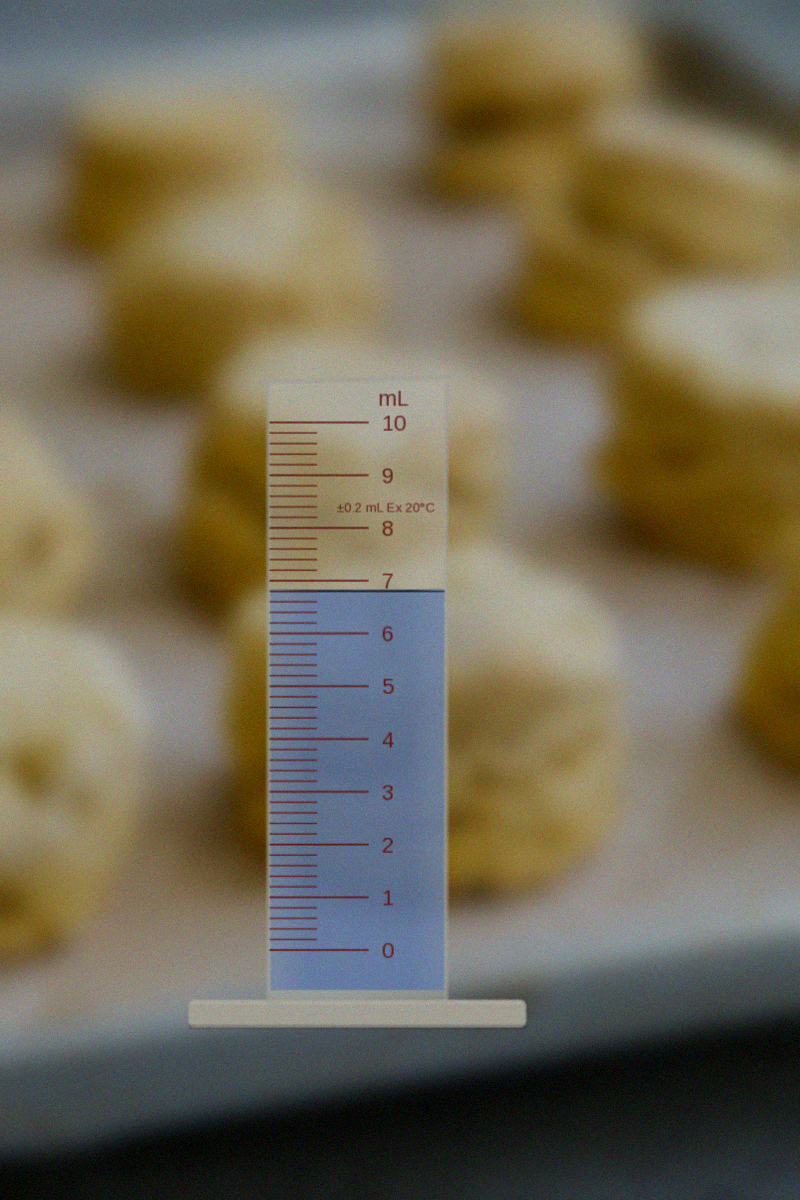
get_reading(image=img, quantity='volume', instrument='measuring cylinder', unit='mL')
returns 6.8 mL
